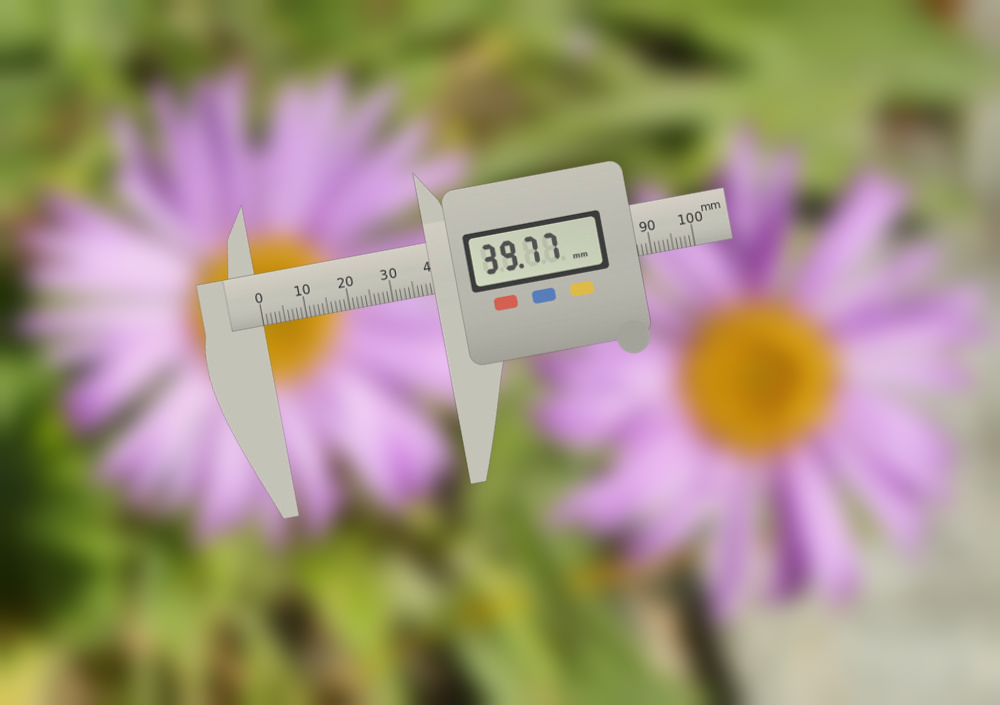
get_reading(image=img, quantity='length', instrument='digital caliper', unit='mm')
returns 39.77 mm
